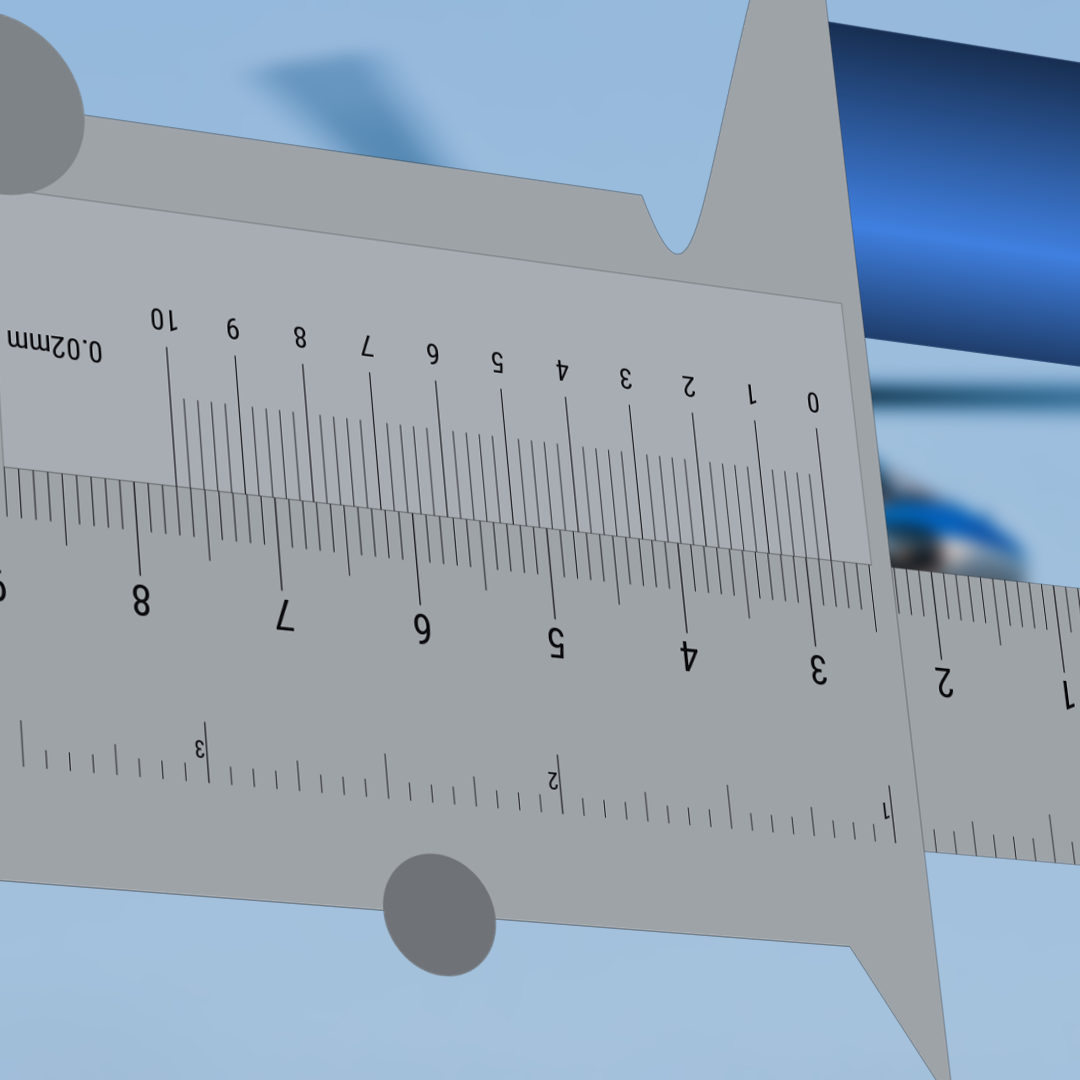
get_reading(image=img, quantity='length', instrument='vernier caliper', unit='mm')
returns 28.0 mm
